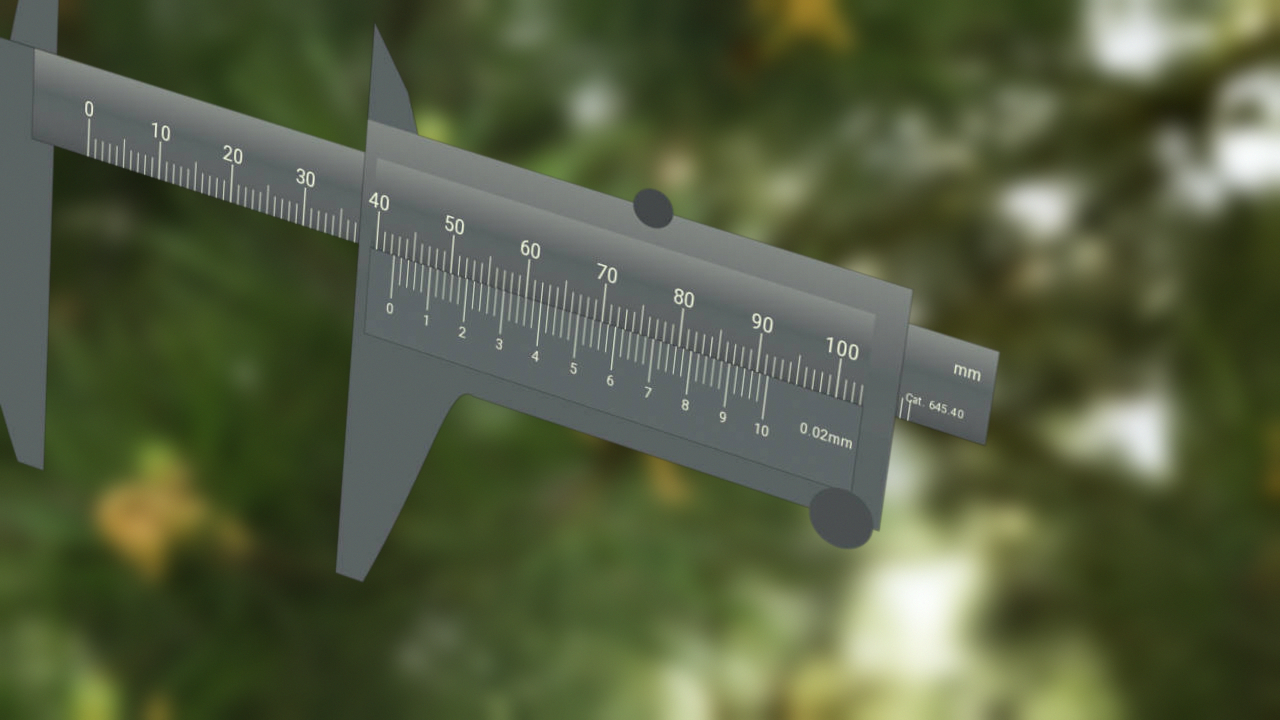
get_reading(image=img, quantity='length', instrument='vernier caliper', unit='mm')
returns 42.4 mm
